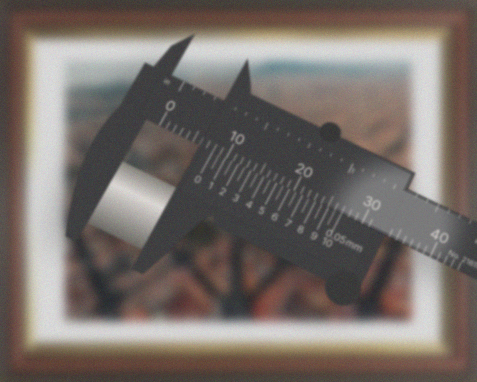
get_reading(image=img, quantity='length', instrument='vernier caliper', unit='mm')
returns 8.0 mm
